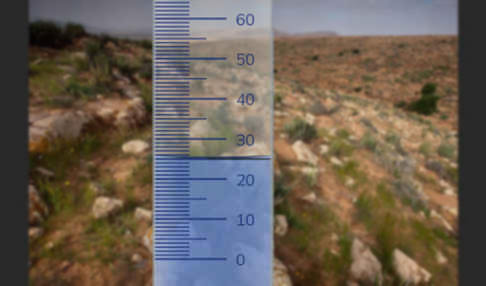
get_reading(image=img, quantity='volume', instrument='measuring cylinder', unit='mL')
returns 25 mL
